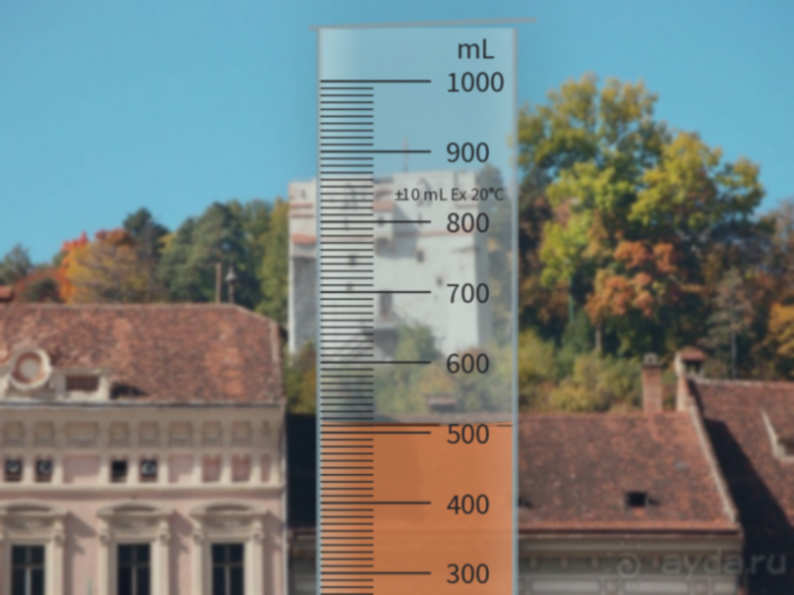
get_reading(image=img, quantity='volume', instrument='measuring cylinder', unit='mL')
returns 510 mL
